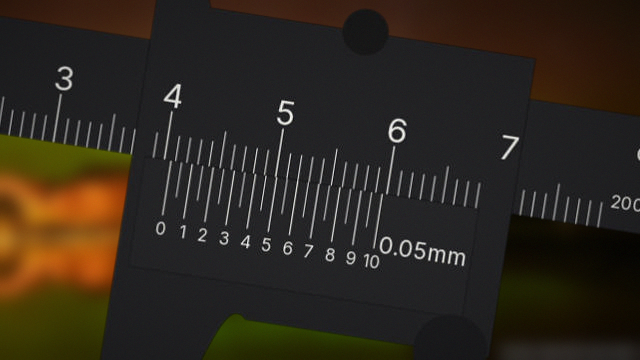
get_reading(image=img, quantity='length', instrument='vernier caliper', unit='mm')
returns 40.6 mm
